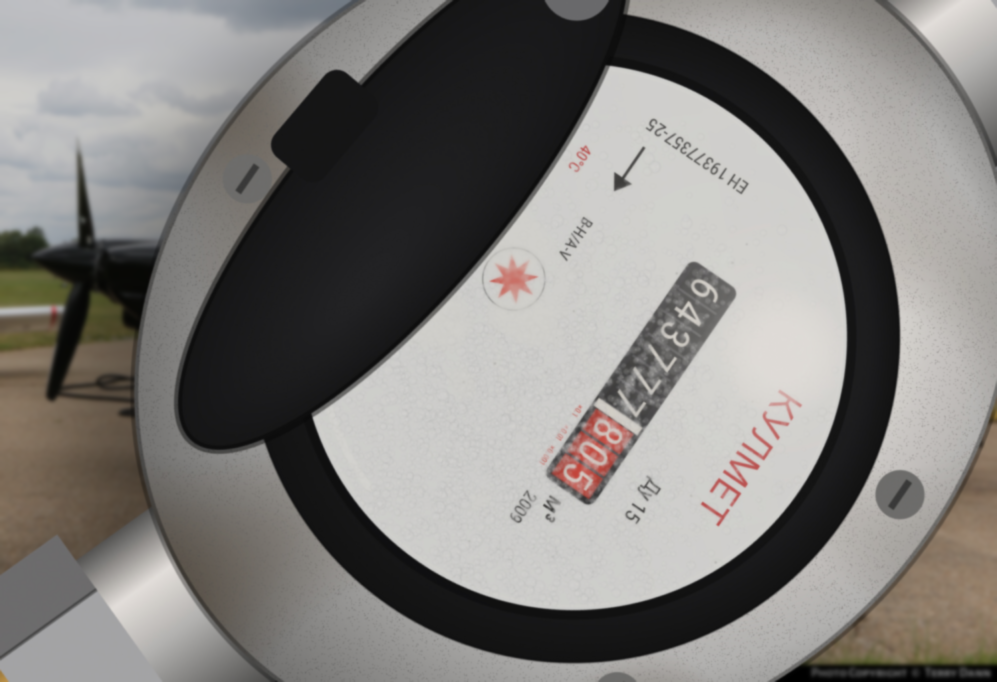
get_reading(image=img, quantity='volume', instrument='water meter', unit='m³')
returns 643777.805 m³
